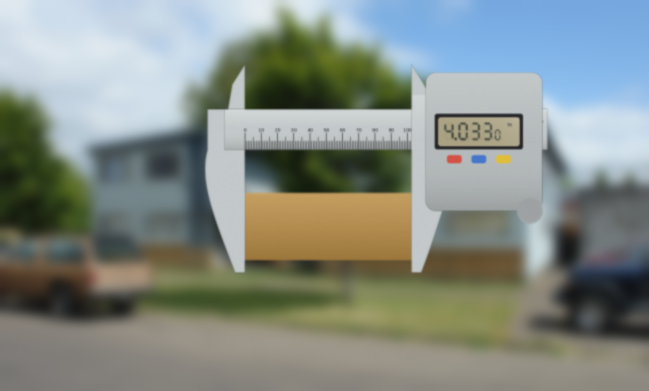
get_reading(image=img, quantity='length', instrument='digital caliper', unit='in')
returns 4.0330 in
